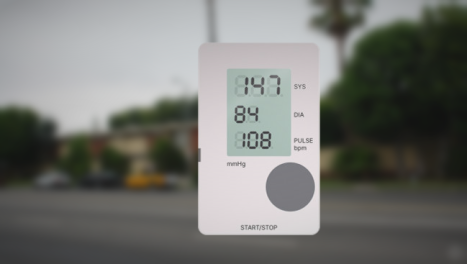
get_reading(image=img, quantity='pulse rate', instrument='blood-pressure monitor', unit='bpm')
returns 108 bpm
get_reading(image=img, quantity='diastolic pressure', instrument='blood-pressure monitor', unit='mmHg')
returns 84 mmHg
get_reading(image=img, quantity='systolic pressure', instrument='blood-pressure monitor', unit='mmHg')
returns 147 mmHg
